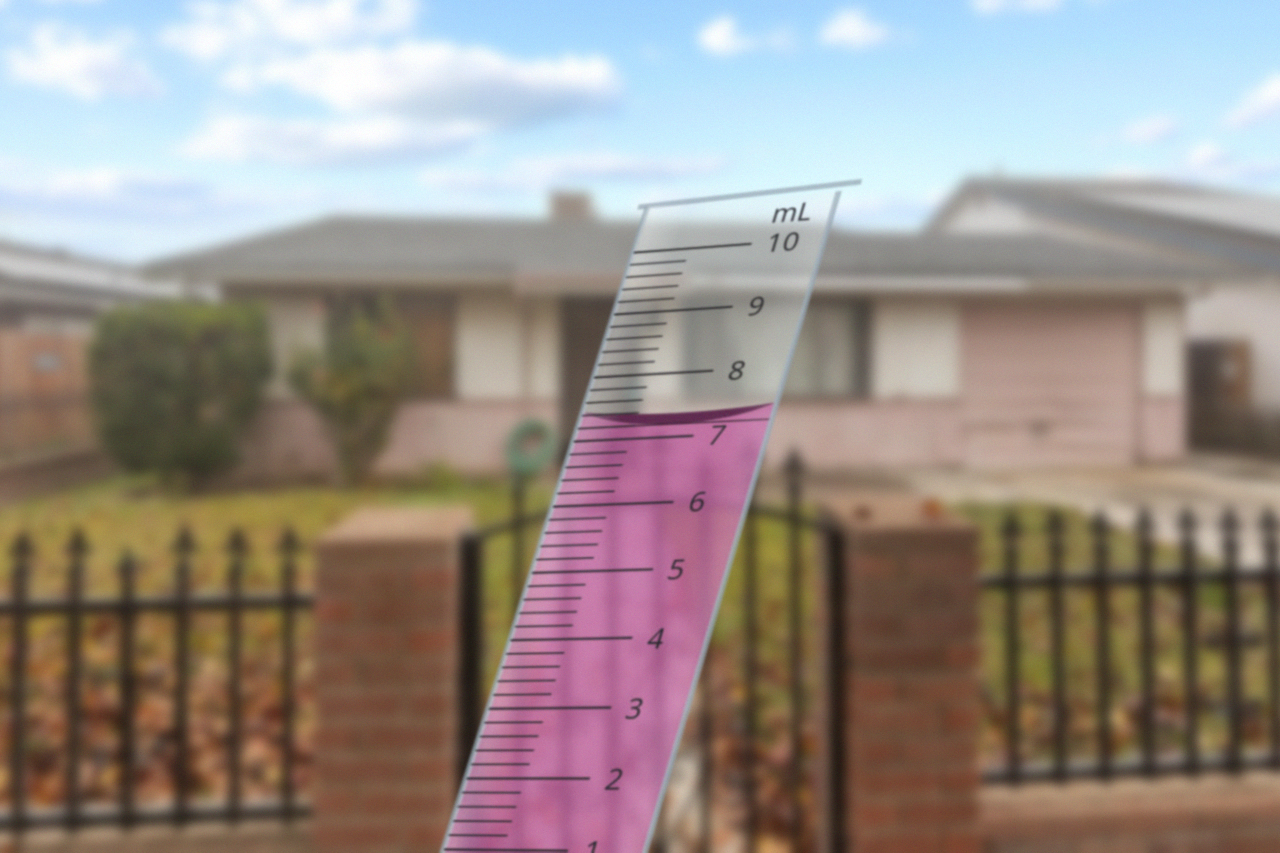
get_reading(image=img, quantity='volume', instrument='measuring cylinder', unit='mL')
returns 7.2 mL
